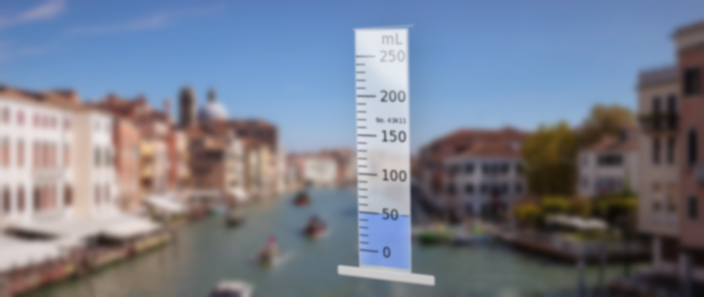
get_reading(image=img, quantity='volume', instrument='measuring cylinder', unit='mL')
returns 50 mL
